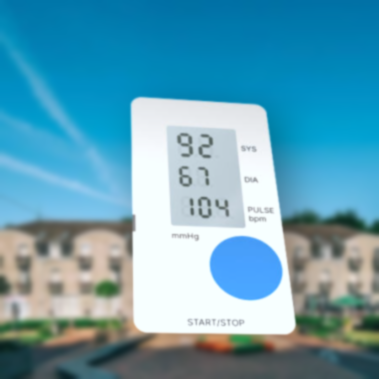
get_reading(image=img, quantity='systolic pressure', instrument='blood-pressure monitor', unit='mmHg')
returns 92 mmHg
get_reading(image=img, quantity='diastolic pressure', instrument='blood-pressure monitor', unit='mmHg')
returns 67 mmHg
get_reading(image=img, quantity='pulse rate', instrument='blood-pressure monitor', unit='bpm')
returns 104 bpm
